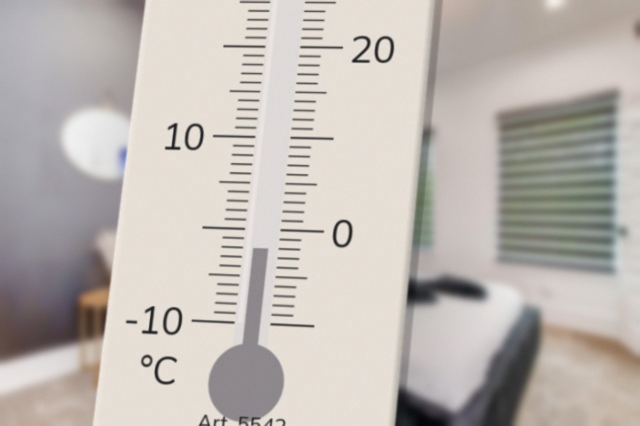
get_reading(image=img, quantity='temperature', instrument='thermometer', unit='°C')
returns -2 °C
